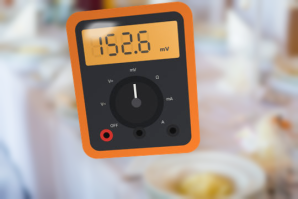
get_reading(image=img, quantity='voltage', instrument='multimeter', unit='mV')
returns 152.6 mV
